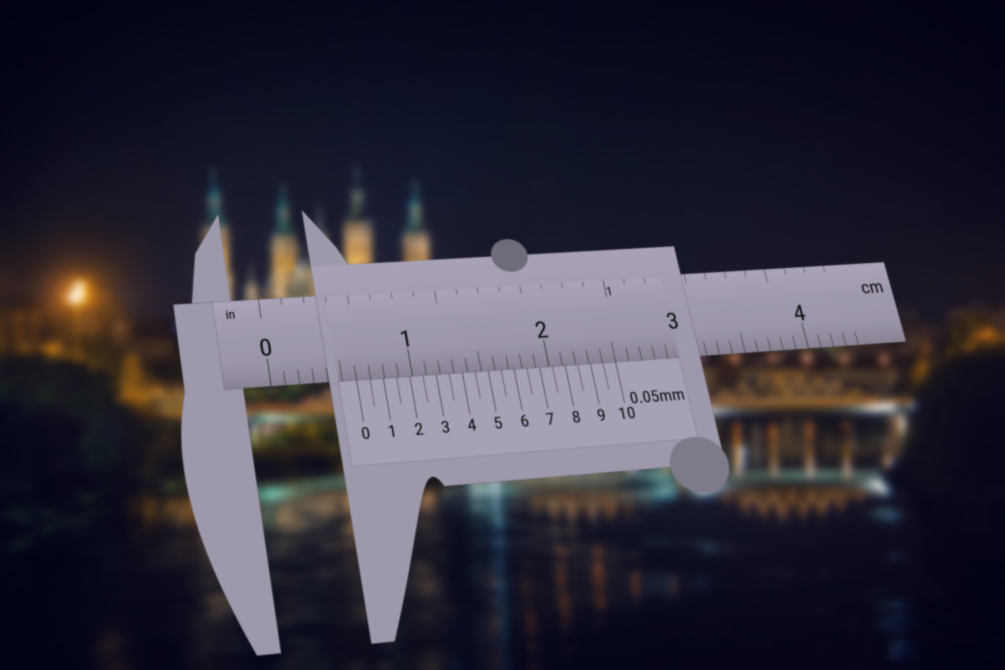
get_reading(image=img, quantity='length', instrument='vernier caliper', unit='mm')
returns 6.0 mm
